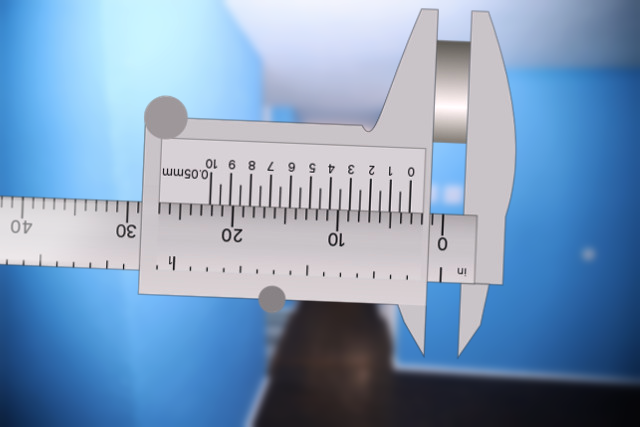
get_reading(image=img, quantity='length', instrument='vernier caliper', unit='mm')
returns 3.2 mm
